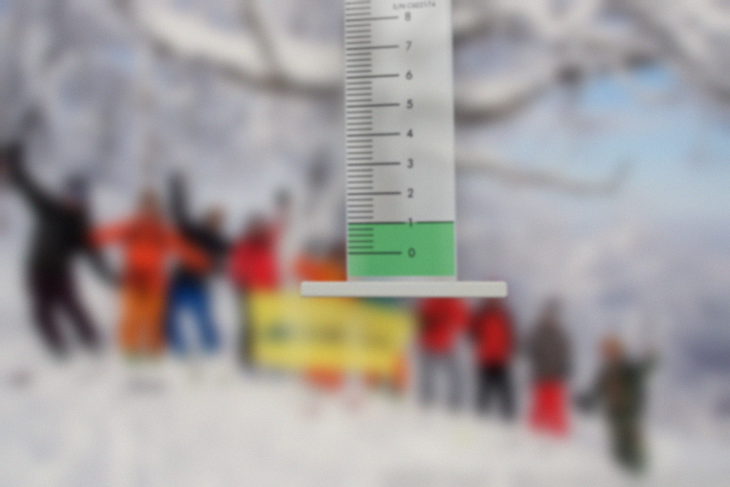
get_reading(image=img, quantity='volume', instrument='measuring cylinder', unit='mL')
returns 1 mL
